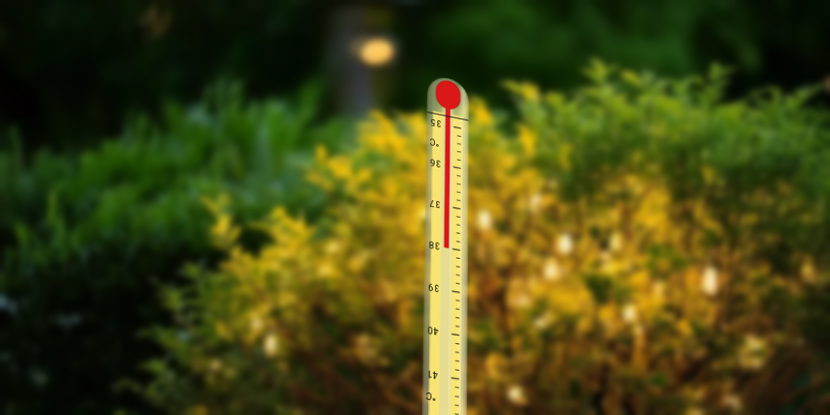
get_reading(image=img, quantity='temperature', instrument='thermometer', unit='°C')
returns 38 °C
